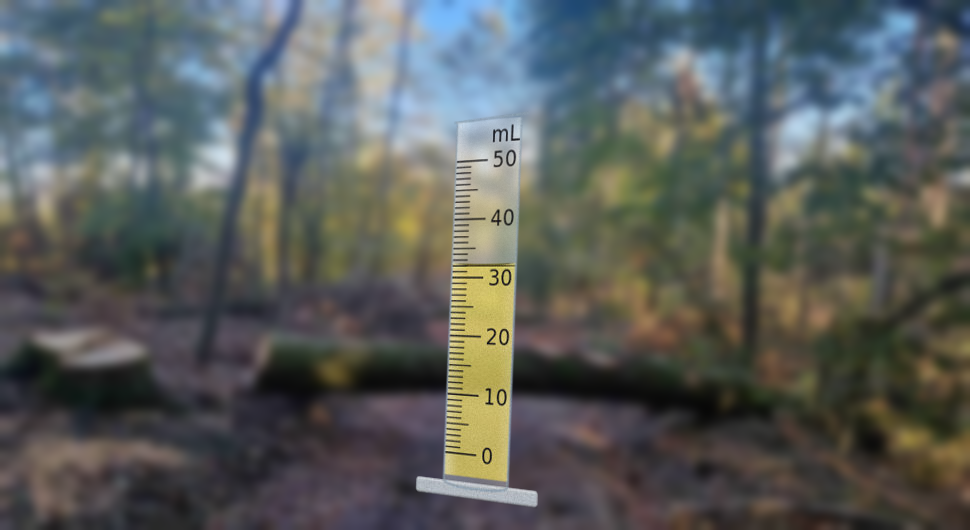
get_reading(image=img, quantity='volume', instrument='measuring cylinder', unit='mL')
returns 32 mL
